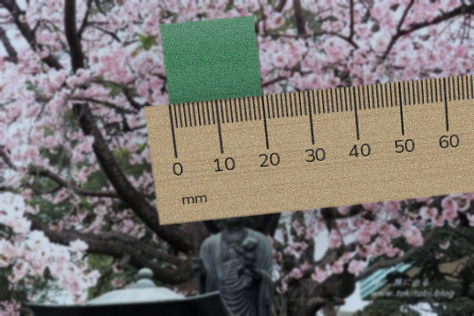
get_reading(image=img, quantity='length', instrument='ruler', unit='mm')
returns 20 mm
